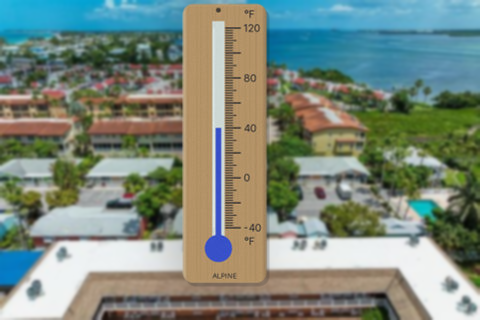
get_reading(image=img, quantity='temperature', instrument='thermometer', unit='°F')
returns 40 °F
